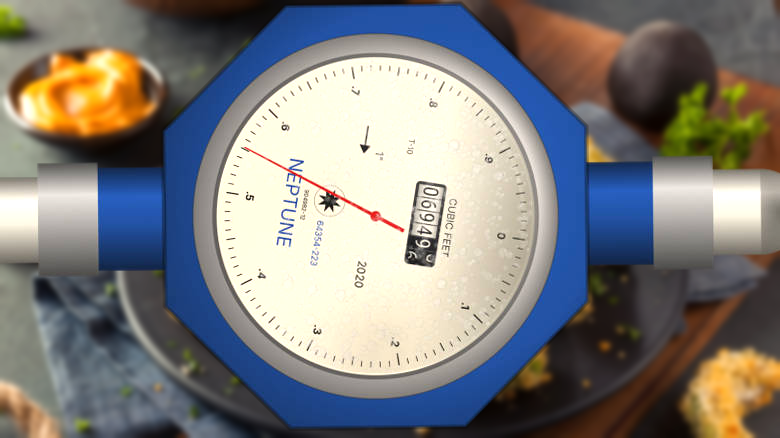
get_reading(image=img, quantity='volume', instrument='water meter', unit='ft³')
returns 69495.55 ft³
